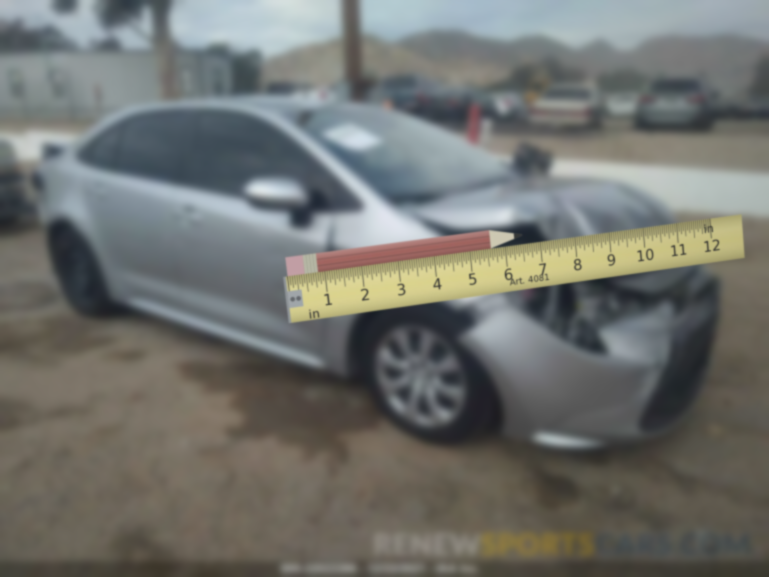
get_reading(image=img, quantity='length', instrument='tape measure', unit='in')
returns 6.5 in
